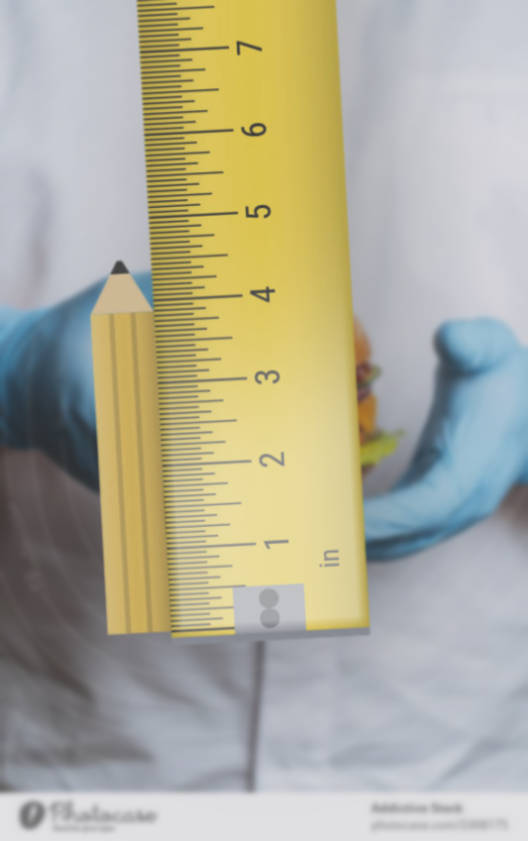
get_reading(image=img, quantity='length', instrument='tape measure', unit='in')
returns 4.5 in
